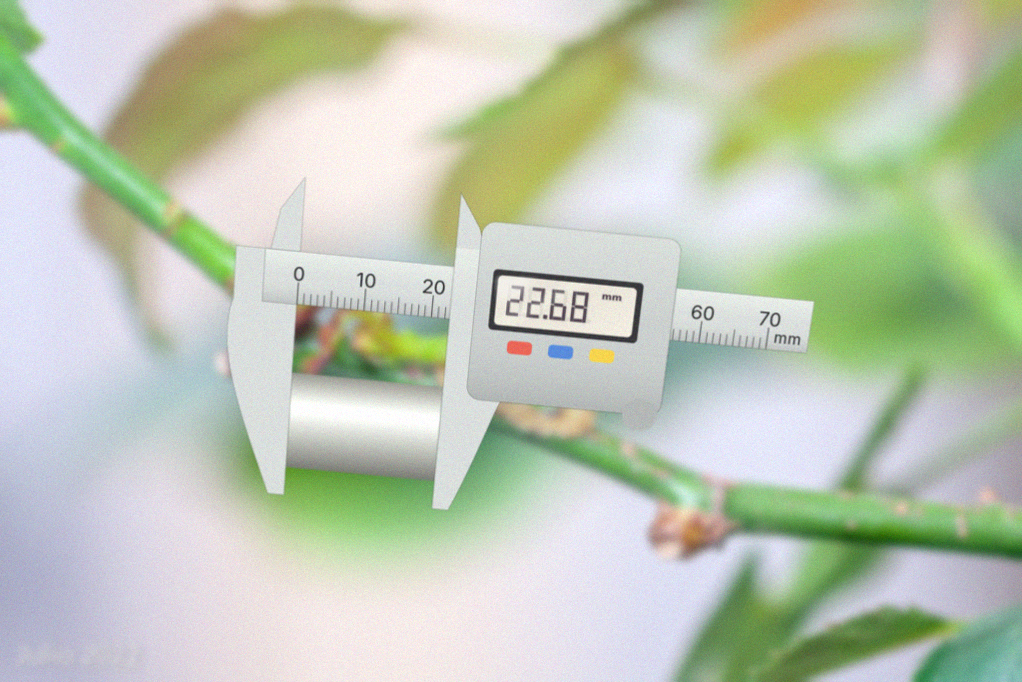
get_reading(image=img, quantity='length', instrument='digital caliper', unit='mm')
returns 22.68 mm
